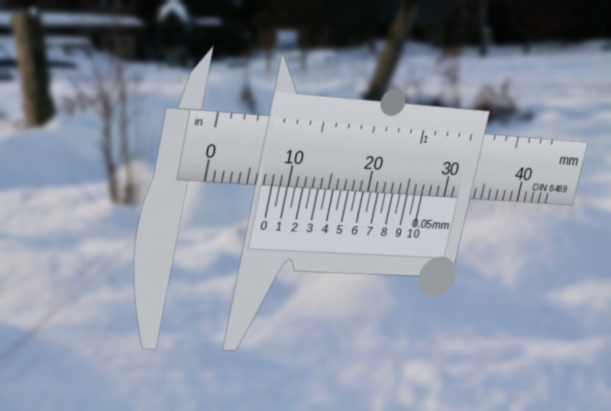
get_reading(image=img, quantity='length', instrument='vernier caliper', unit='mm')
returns 8.0 mm
